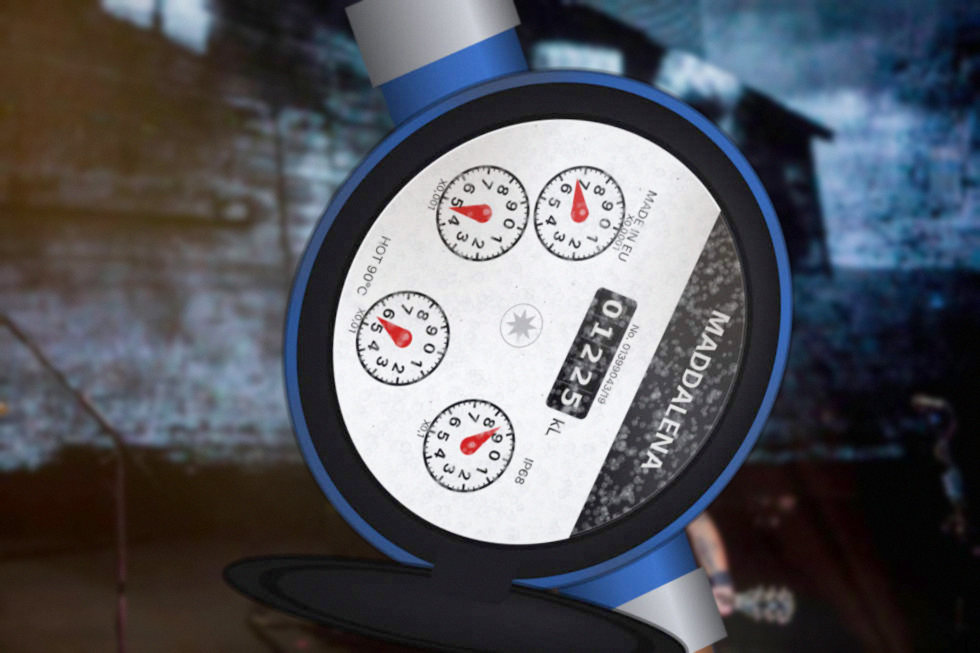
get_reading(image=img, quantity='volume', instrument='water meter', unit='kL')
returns 1225.8546 kL
